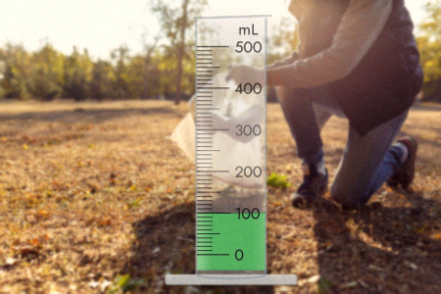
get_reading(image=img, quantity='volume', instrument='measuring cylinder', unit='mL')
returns 100 mL
